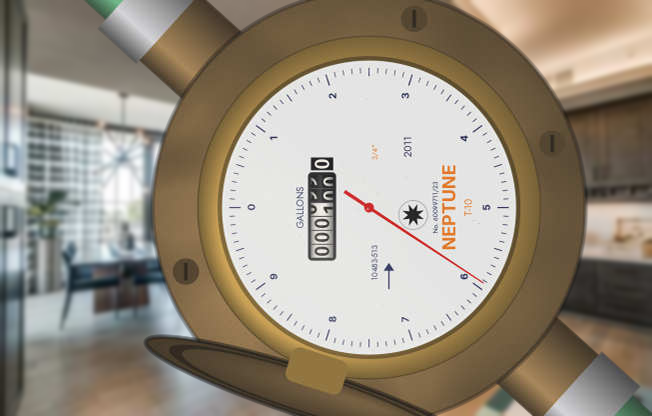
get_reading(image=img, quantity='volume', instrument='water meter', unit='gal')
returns 995.9 gal
